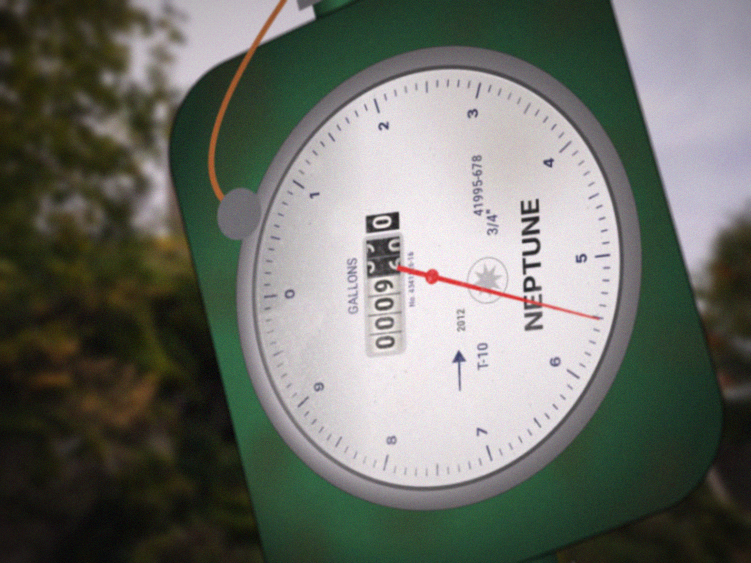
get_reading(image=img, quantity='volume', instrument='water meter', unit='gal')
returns 9595.5 gal
